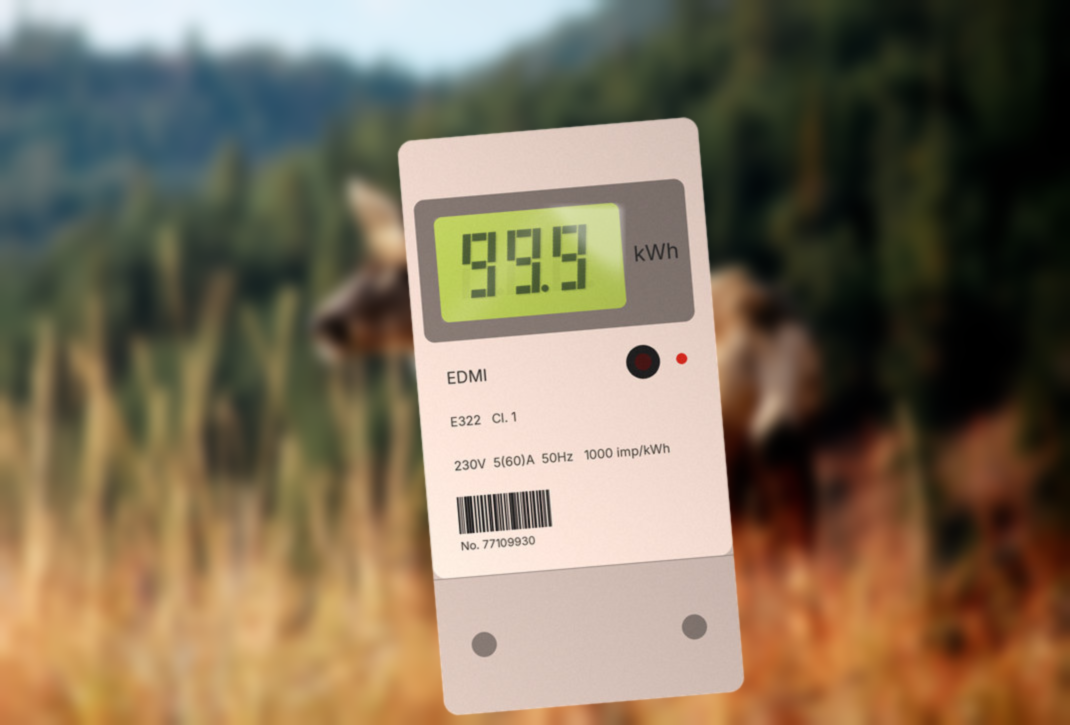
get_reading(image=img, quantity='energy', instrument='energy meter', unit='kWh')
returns 99.9 kWh
